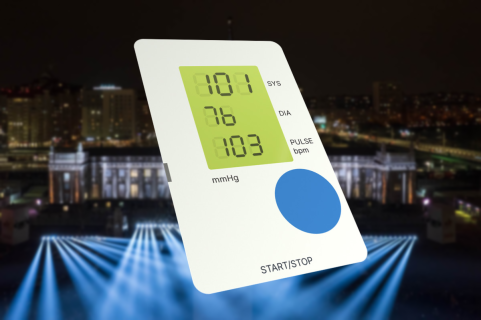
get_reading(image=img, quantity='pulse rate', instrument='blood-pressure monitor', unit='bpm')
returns 103 bpm
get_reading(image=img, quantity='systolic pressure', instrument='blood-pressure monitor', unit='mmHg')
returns 101 mmHg
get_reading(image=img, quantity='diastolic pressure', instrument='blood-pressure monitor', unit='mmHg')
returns 76 mmHg
